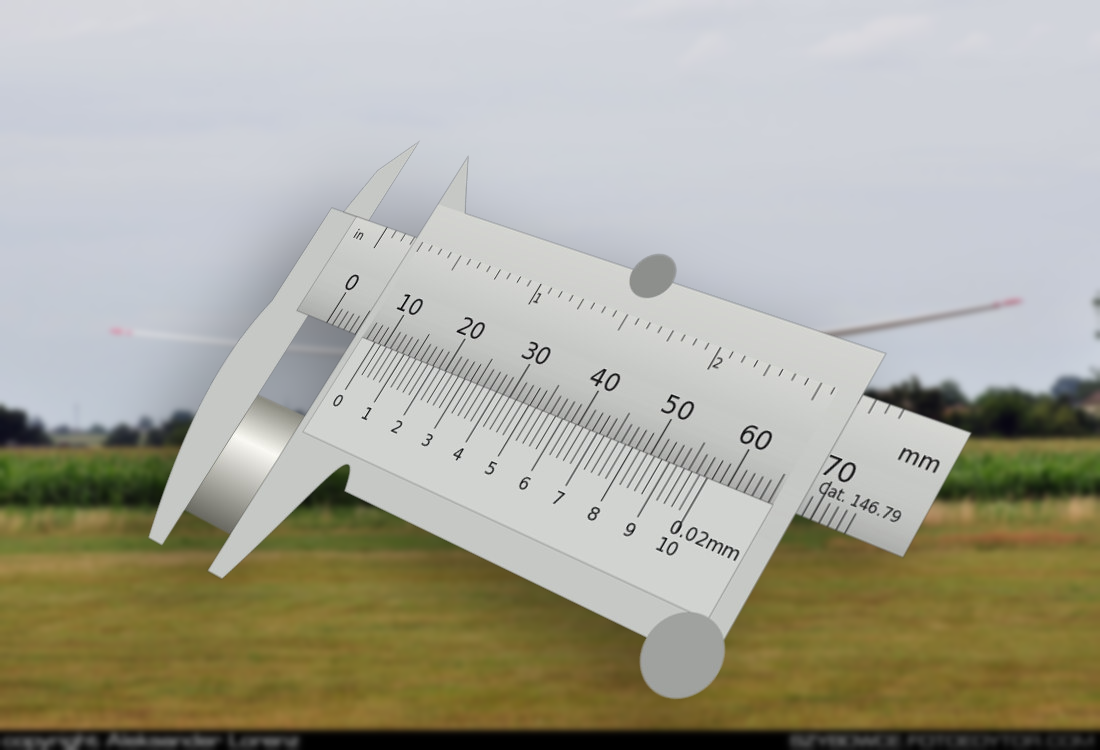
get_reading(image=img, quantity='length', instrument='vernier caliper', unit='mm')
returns 8.4 mm
